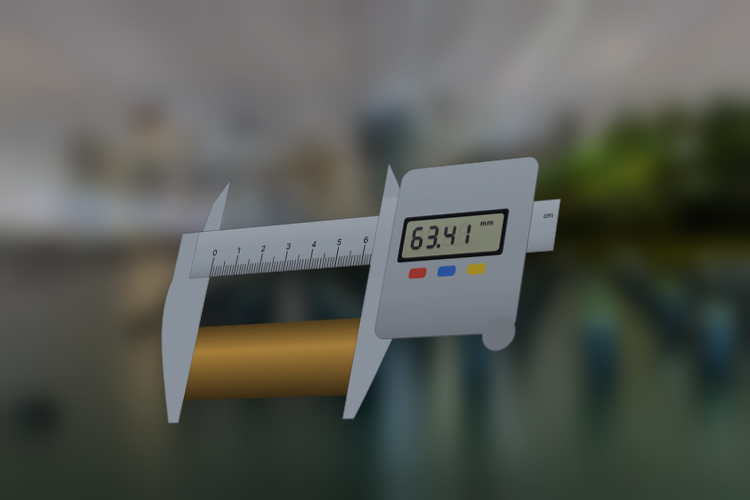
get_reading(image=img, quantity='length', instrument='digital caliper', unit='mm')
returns 63.41 mm
